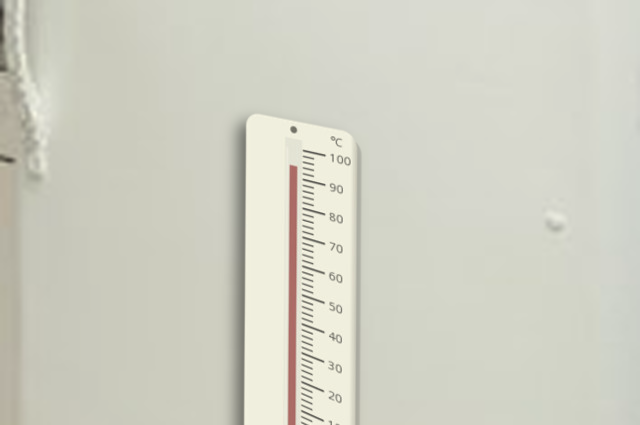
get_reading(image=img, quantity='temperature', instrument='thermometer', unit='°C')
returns 94 °C
